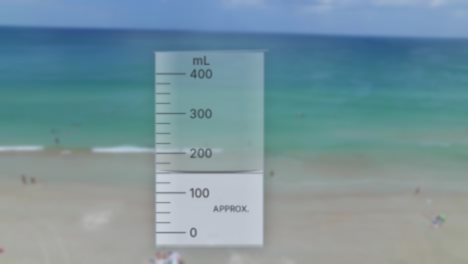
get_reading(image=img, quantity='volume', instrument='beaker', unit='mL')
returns 150 mL
